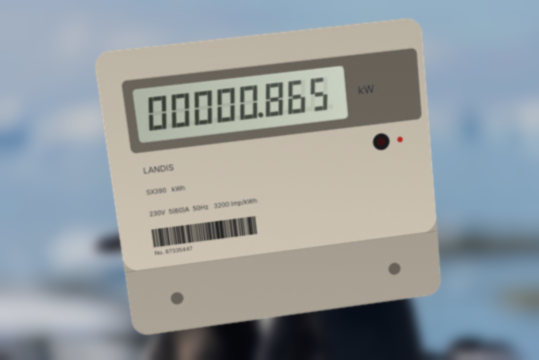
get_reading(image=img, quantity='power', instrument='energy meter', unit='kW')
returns 0.865 kW
